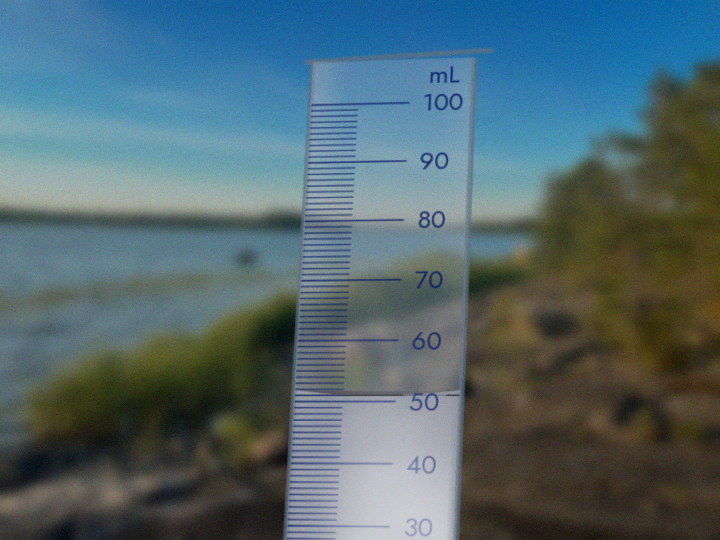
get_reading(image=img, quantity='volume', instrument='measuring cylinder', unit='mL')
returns 51 mL
